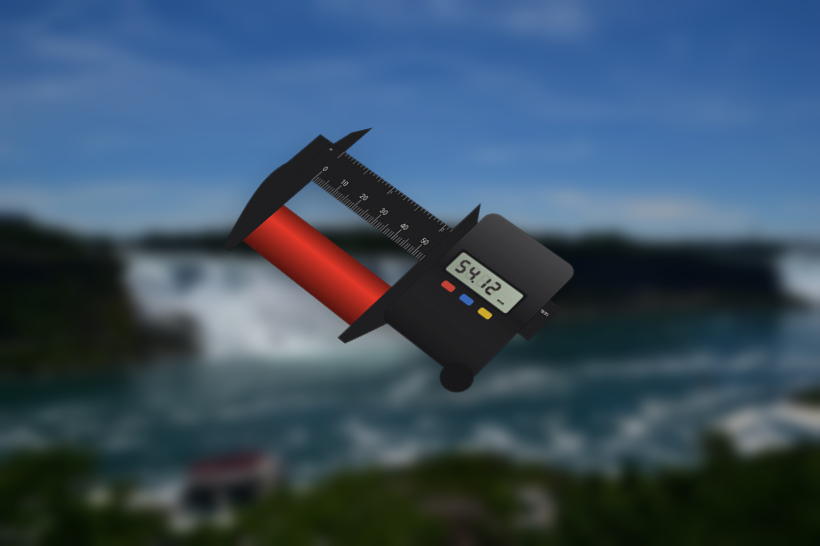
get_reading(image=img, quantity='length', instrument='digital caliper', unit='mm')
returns 54.12 mm
